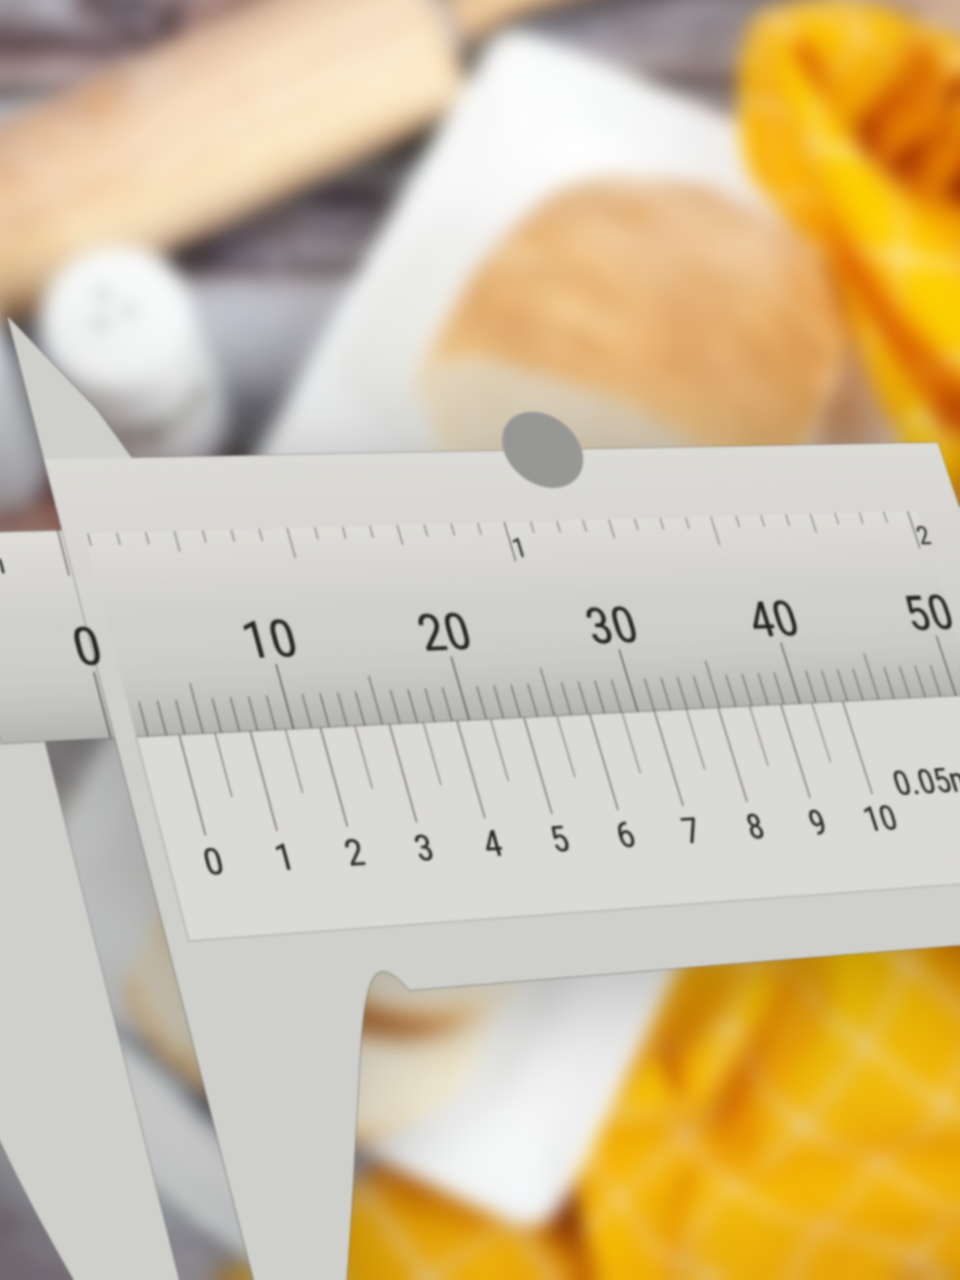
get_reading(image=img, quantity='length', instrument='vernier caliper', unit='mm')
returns 3.7 mm
